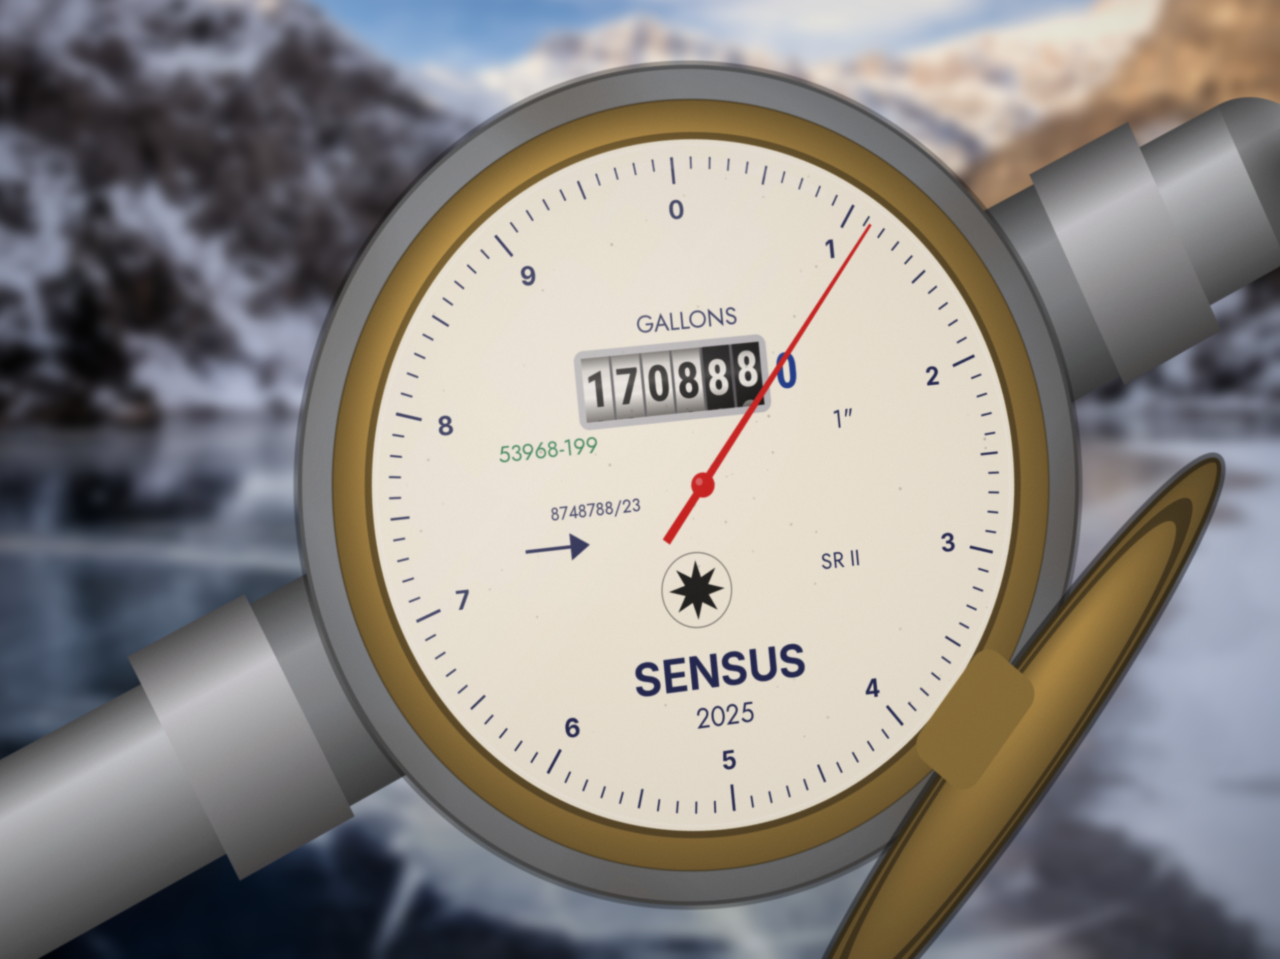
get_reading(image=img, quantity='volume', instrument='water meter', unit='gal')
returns 1708881.1 gal
